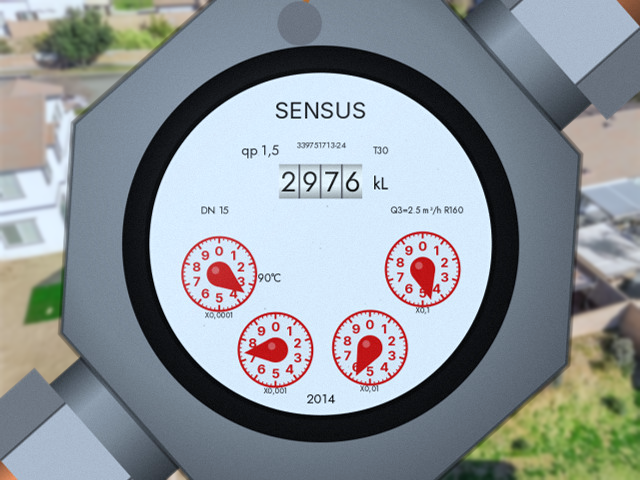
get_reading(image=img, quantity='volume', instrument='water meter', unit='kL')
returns 2976.4573 kL
